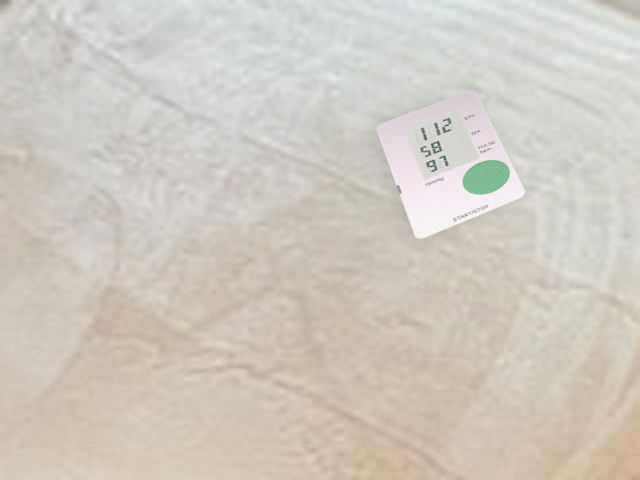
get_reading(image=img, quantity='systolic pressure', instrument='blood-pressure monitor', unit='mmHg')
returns 112 mmHg
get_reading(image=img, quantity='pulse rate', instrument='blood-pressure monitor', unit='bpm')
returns 97 bpm
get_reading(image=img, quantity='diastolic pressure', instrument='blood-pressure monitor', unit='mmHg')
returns 58 mmHg
